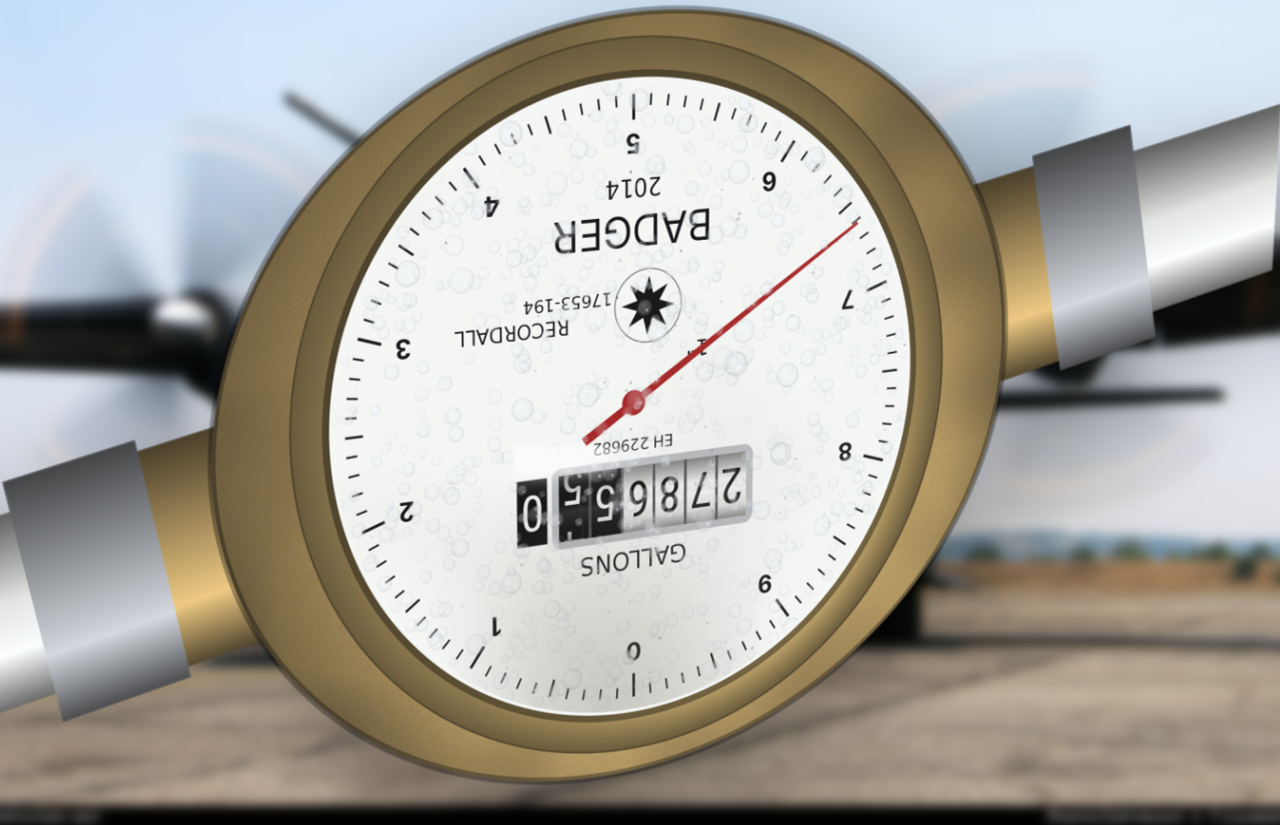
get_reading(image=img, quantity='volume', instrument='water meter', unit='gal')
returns 2786546.6 gal
